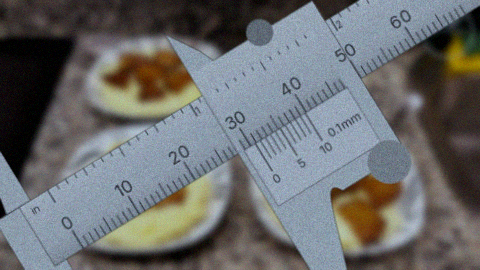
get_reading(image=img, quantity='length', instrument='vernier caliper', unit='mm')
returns 30.8 mm
